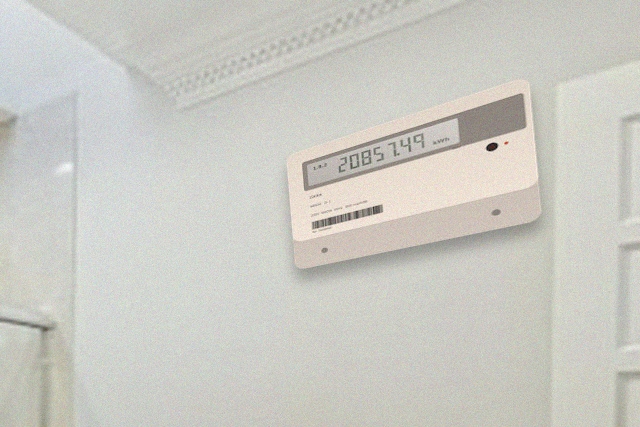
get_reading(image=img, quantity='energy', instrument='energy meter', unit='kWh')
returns 20857.49 kWh
